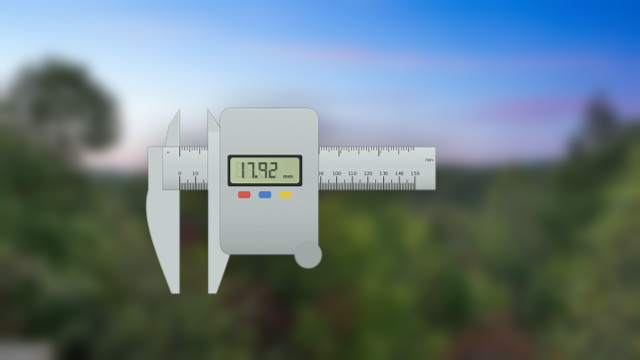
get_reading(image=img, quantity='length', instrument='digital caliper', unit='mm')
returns 17.92 mm
